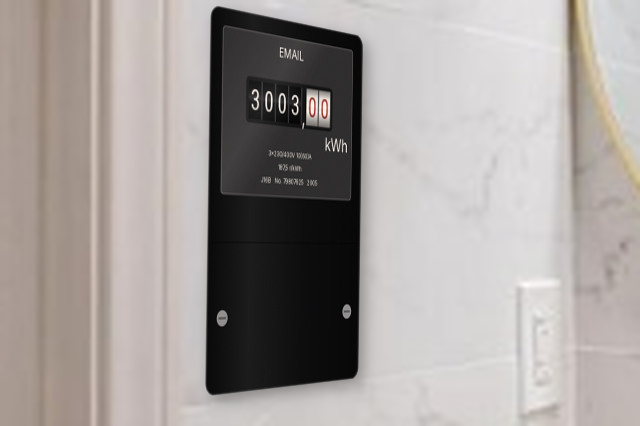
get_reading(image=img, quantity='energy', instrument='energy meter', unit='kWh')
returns 3003.00 kWh
